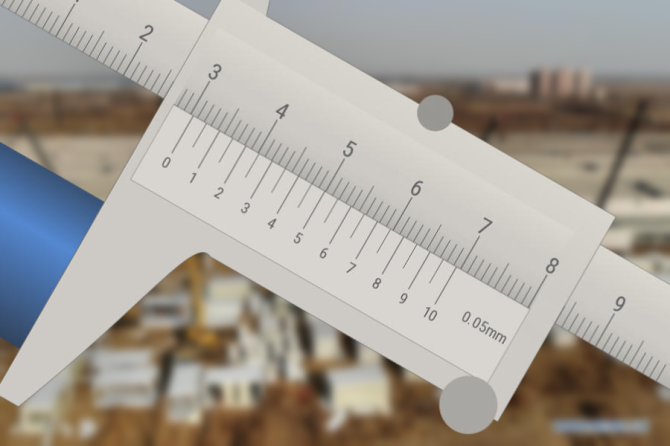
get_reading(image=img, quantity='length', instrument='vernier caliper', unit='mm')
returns 30.4 mm
